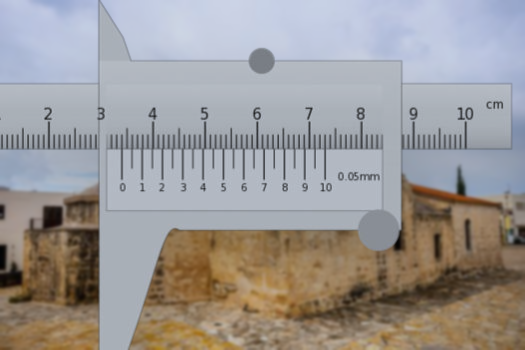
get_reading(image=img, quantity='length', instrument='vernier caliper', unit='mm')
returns 34.0 mm
